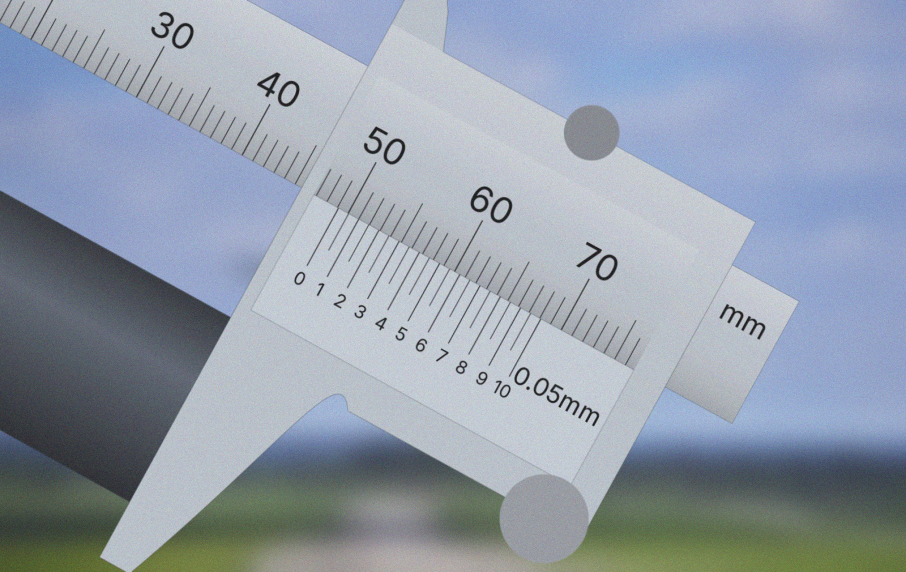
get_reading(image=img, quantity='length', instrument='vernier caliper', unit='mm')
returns 49.1 mm
